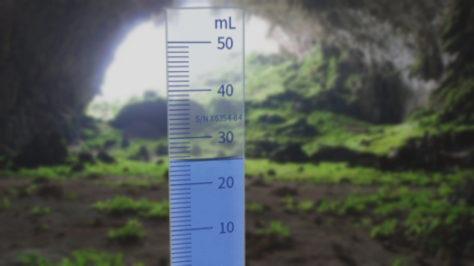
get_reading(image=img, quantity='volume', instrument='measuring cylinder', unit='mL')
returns 25 mL
